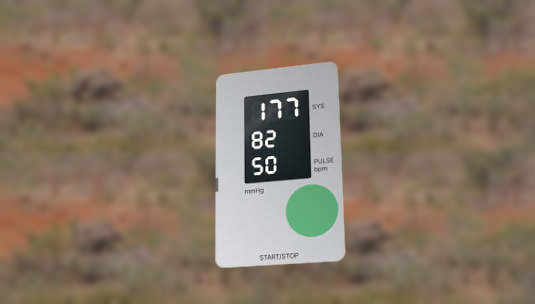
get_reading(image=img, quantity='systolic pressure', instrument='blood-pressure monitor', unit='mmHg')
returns 177 mmHg
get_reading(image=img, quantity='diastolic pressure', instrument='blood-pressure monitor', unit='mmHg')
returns 82 mmHg
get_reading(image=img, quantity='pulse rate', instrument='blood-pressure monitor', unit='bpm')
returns 50 bpm
